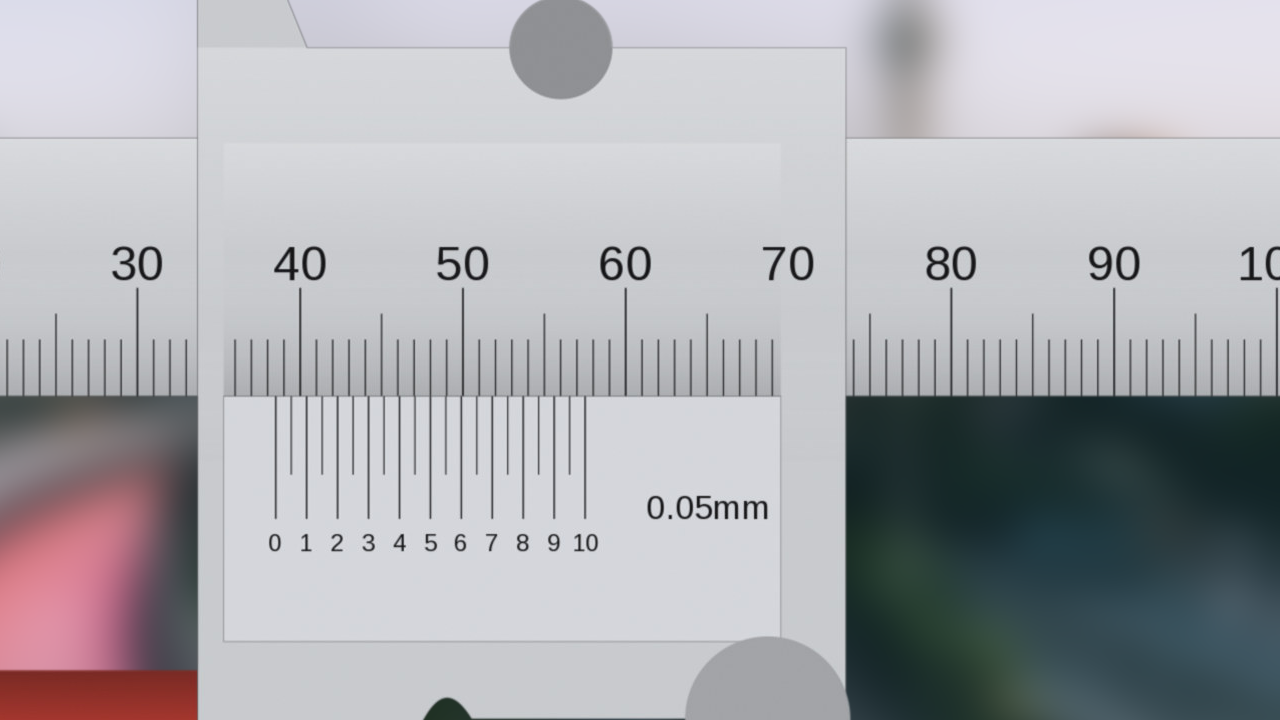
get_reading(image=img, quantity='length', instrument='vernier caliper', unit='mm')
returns 38.5 mm
